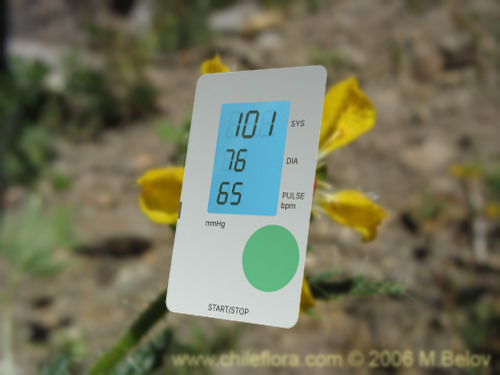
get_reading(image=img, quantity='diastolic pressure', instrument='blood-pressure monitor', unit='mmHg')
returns 76 mmHg
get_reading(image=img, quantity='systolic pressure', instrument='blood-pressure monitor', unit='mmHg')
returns 101 mmHg
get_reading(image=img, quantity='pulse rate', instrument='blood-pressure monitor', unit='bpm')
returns 65 bpm
